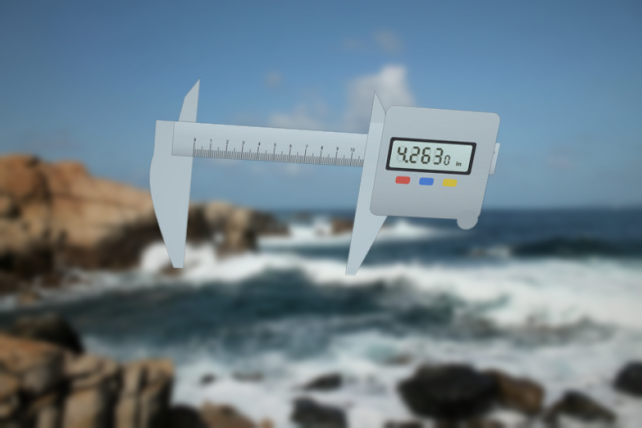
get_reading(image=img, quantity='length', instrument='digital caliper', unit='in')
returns 4.2630 in
